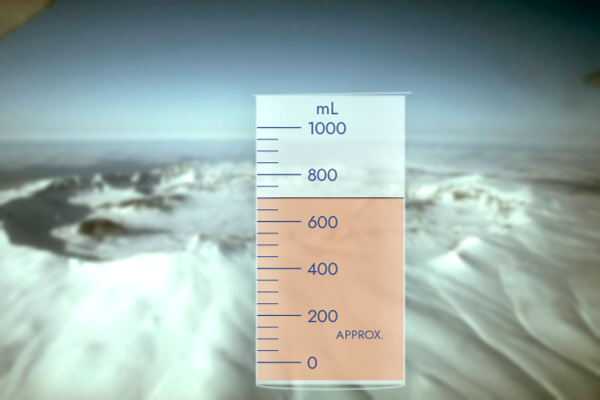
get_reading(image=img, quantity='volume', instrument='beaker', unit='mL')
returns 700 mL
